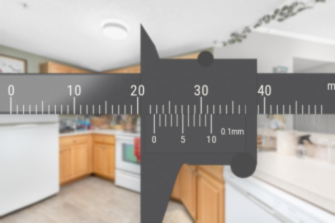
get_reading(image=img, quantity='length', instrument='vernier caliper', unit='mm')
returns 22.6 mm
